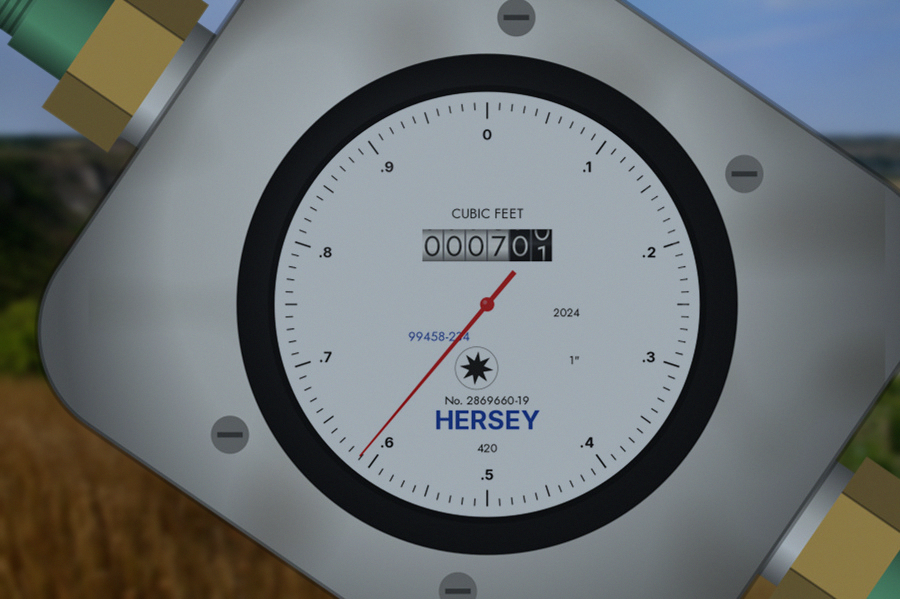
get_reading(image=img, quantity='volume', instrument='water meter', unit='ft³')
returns 700.61 ft³
